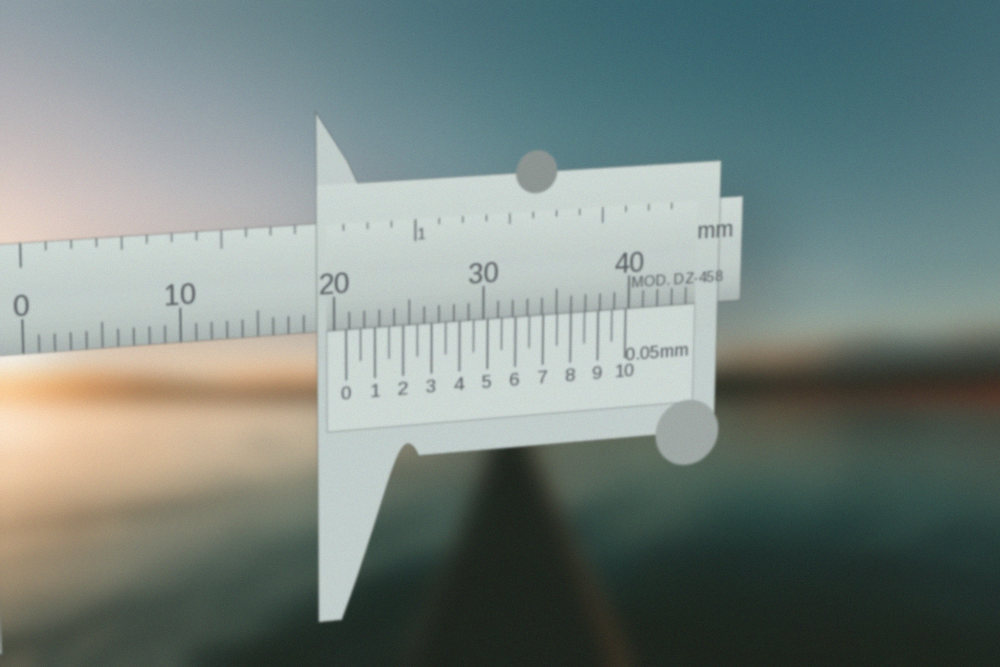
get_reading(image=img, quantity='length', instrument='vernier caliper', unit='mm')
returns 20.8 mm
